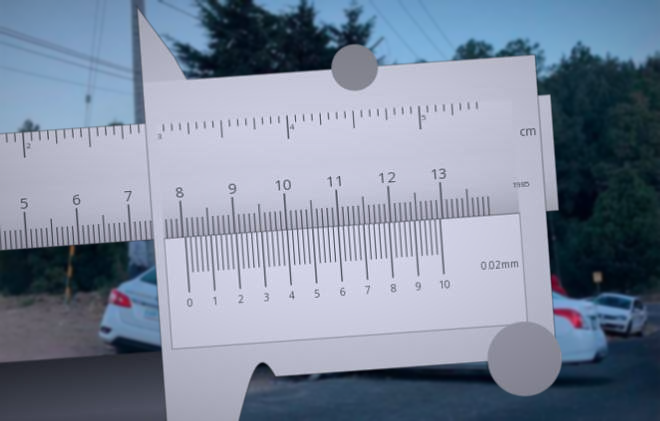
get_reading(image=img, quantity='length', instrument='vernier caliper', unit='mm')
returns 80.5 mm
